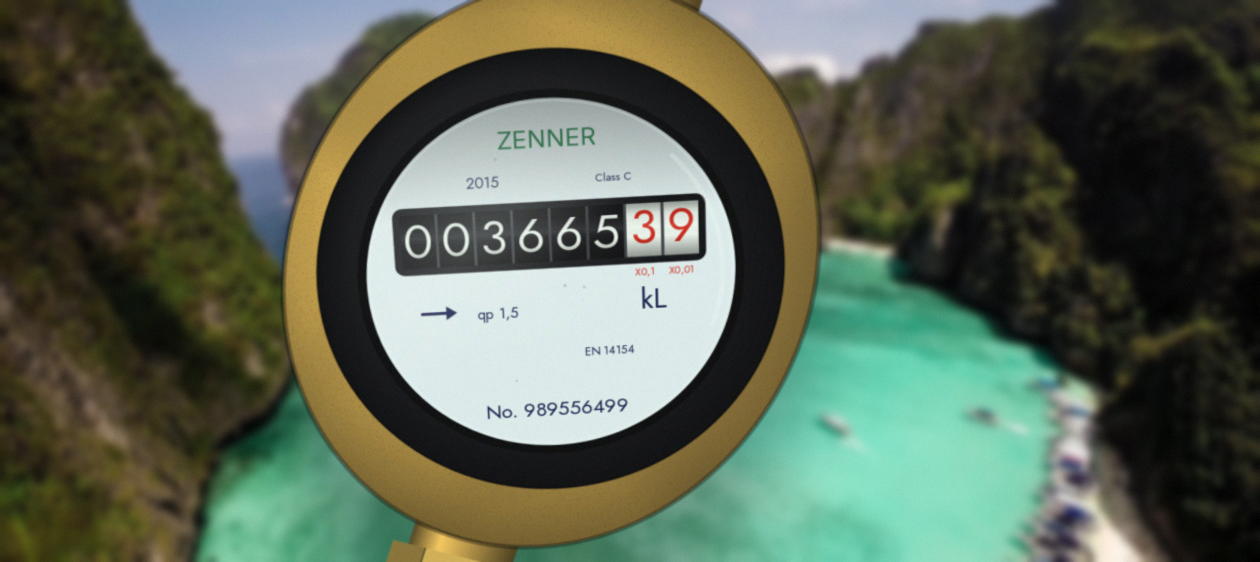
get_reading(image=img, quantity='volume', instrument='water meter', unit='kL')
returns 3665.39 kL
